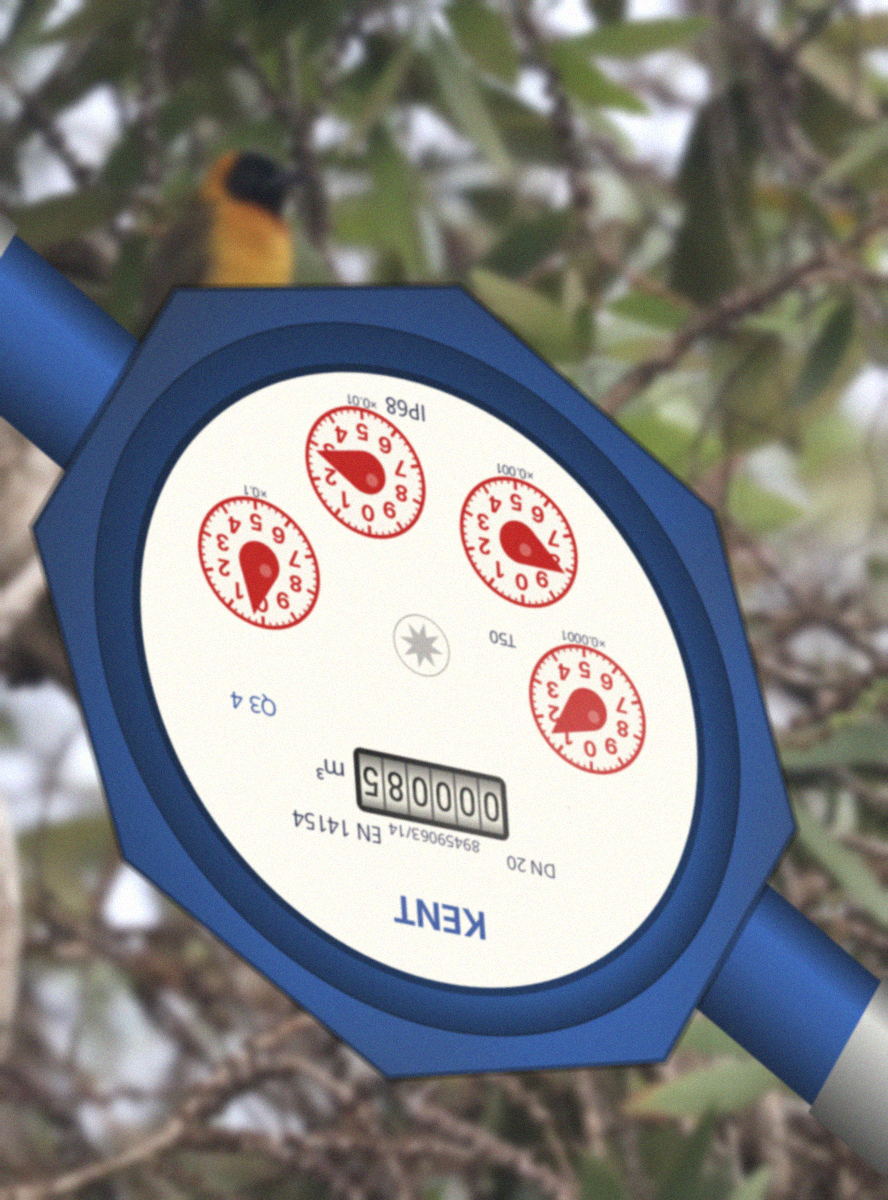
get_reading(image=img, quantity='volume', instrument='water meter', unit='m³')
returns 85.0281 m³
